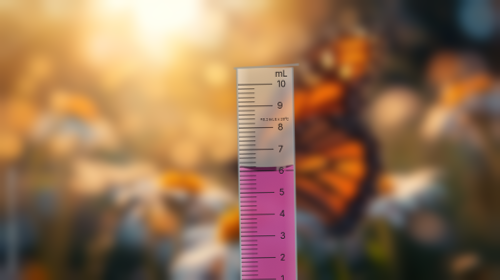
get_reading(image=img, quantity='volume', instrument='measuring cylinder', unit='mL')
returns 6 mL
